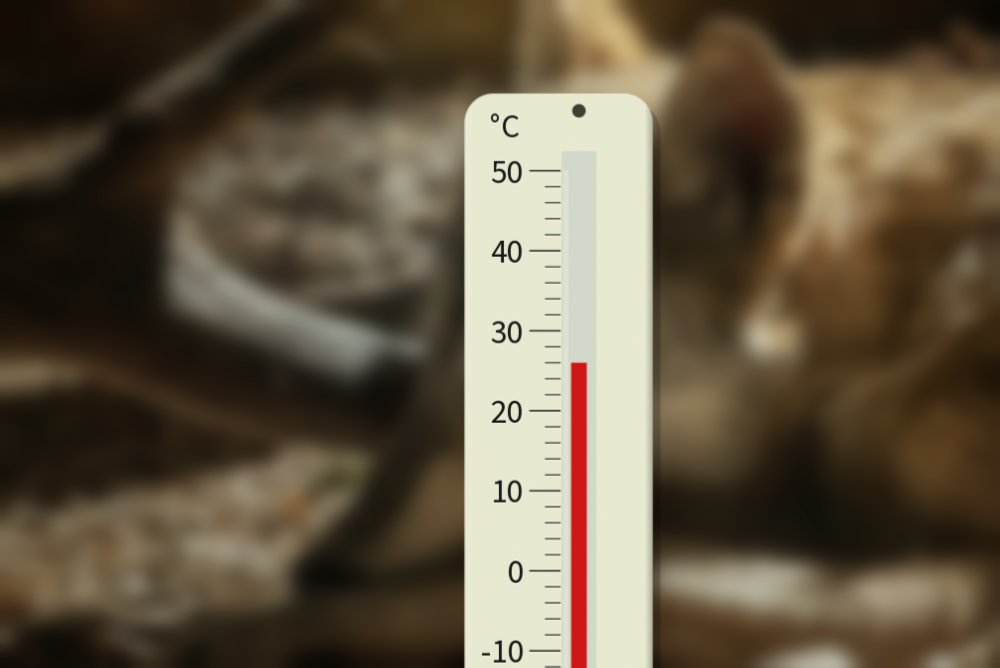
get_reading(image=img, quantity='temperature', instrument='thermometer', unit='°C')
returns 26 °C
